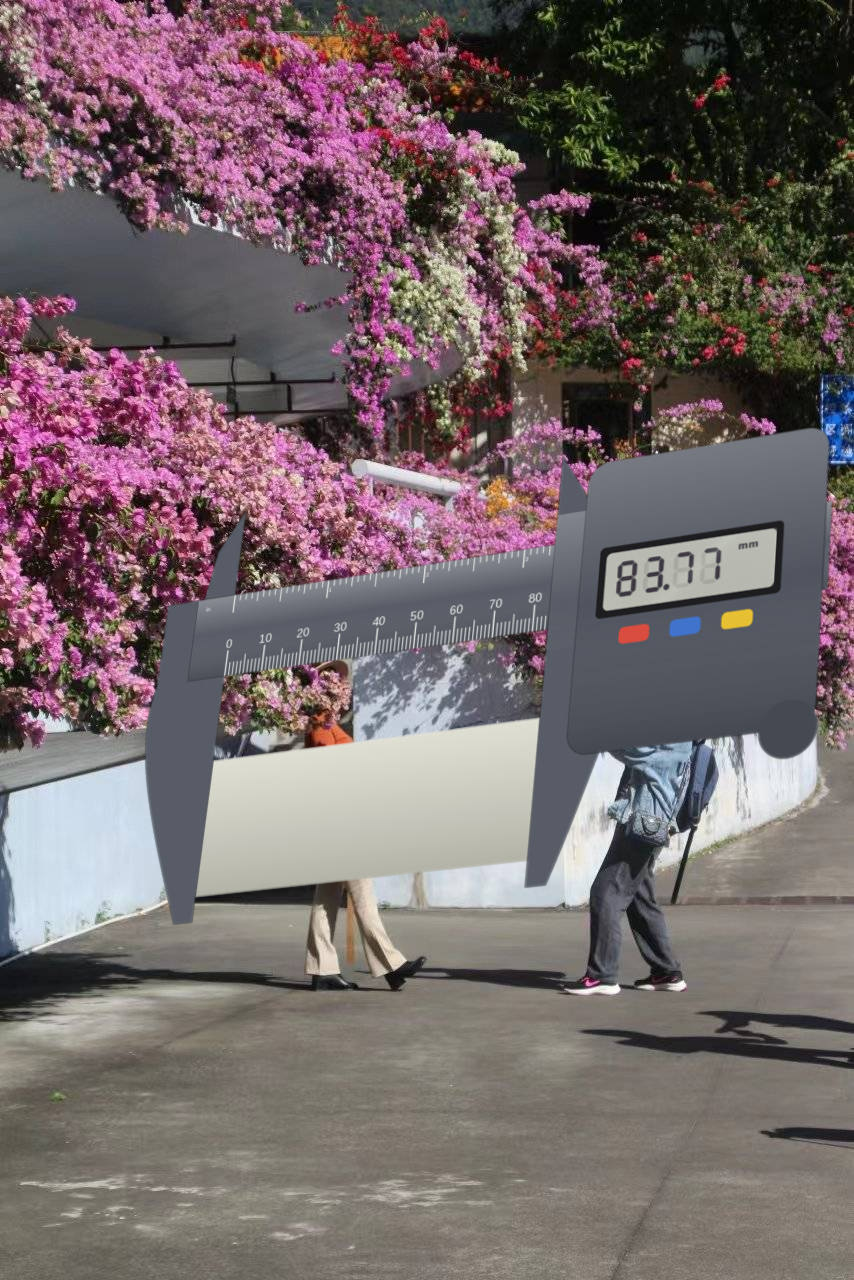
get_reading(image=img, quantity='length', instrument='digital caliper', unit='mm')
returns 83.77 mm
